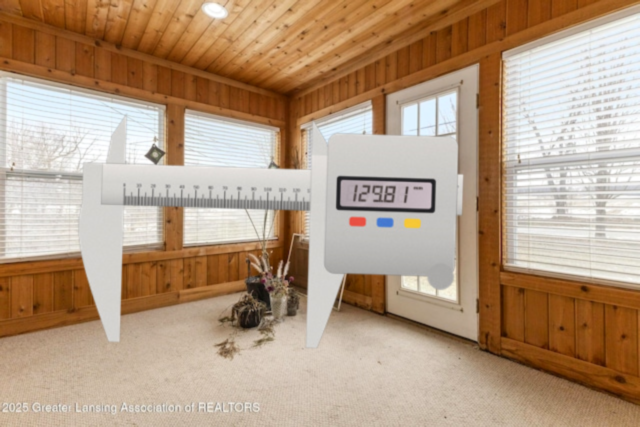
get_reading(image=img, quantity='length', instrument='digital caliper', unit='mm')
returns 129.81 mm
